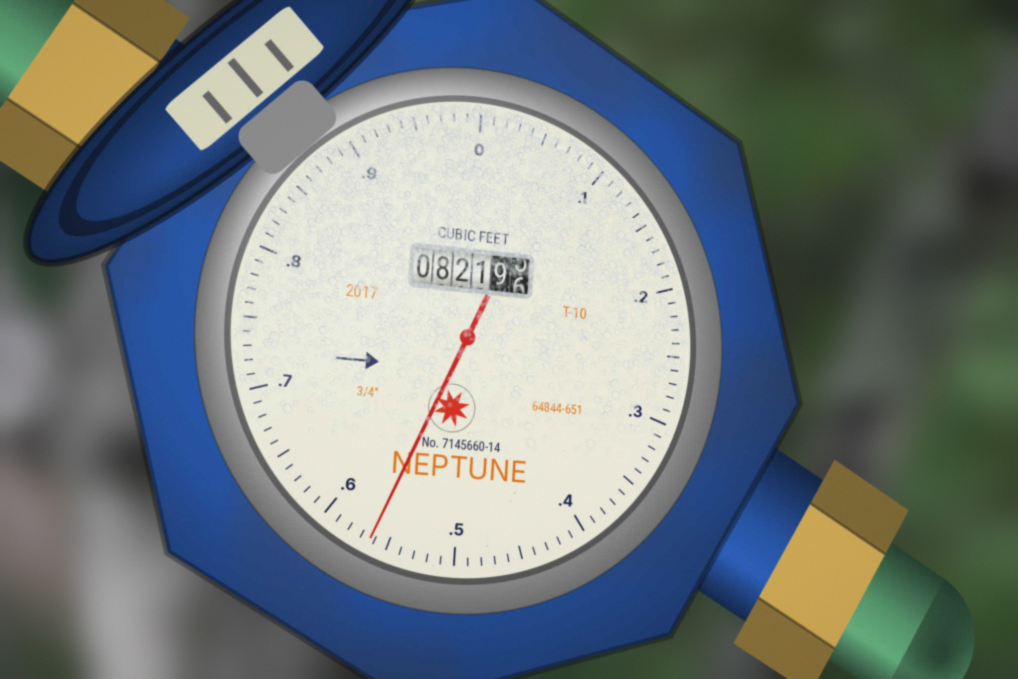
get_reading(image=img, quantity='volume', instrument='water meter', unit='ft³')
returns 82195.56 ft³
